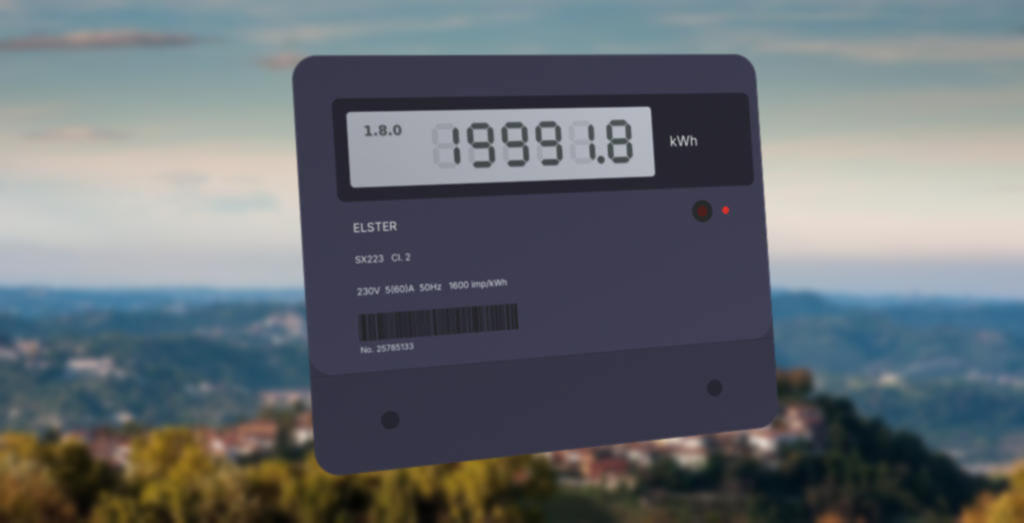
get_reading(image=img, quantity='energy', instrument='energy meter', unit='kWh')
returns 19991.8 kWh
